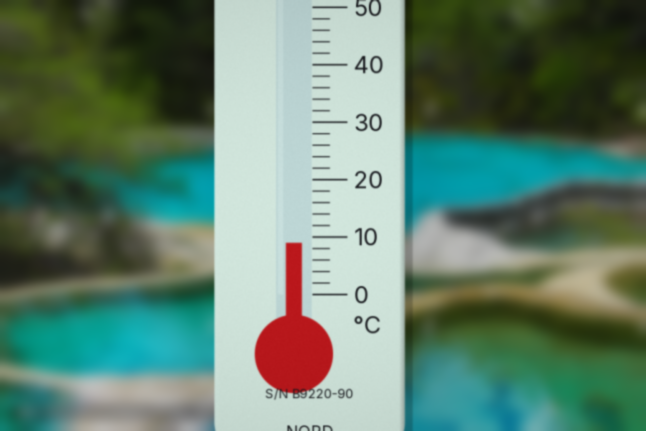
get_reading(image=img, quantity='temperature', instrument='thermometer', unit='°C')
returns 9 °C
